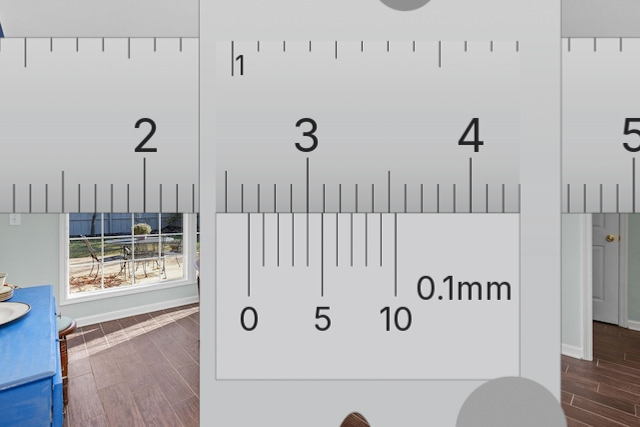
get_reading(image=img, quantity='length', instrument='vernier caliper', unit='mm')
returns 26.4 mm
